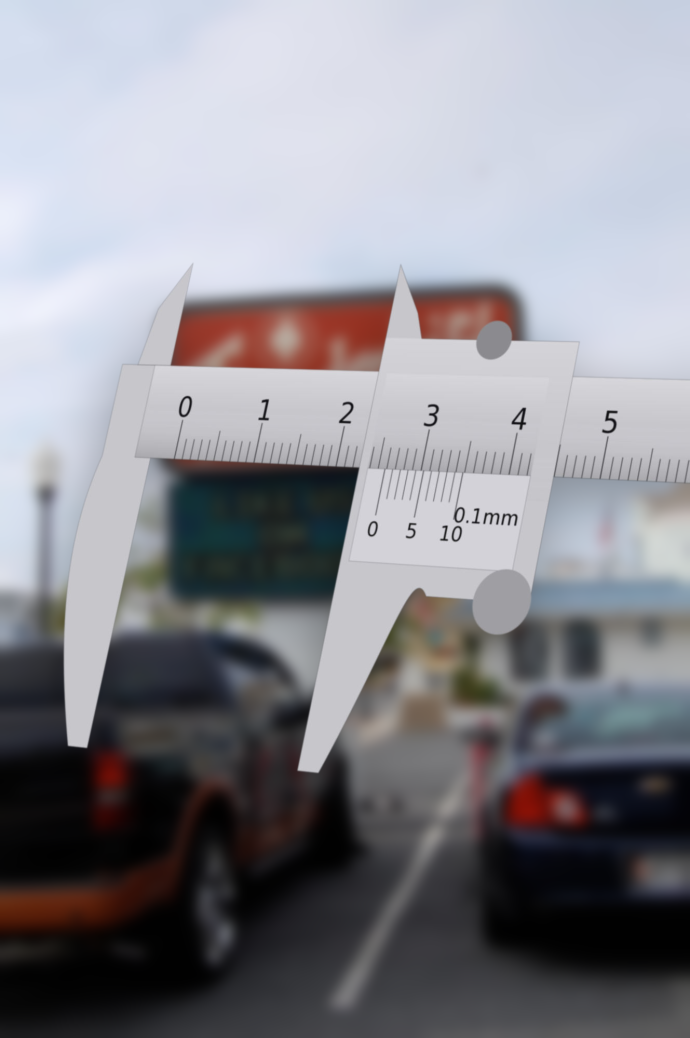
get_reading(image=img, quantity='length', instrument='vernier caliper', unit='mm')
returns 25.8 mm
